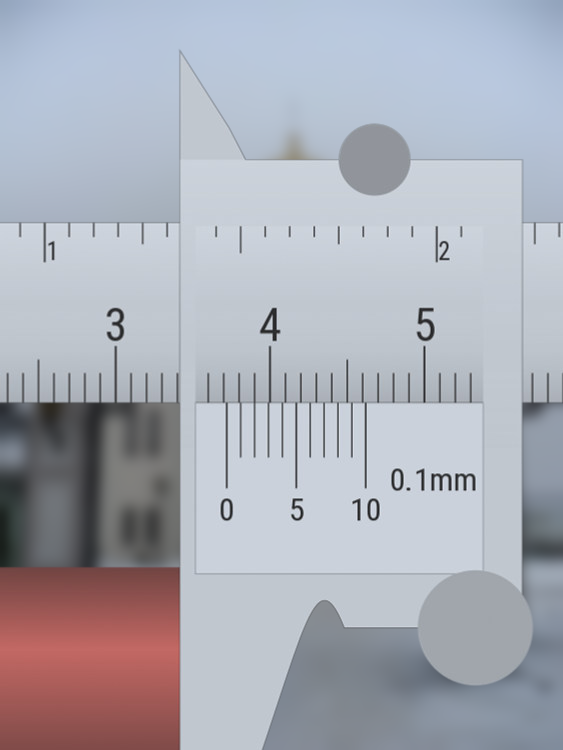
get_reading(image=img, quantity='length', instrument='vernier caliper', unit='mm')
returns 37.2 mm
